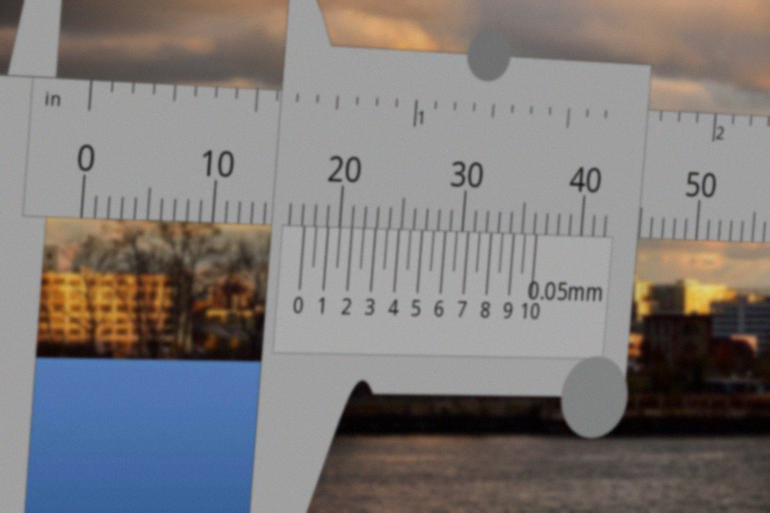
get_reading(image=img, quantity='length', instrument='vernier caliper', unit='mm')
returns 17.2 mm
